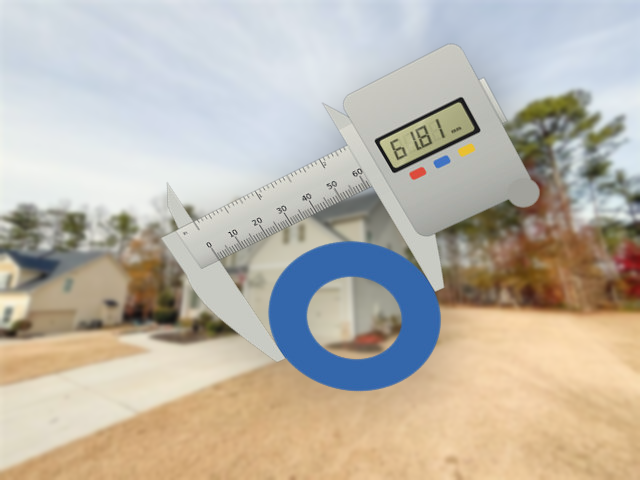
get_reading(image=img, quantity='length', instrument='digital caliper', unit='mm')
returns 61.81 mm
